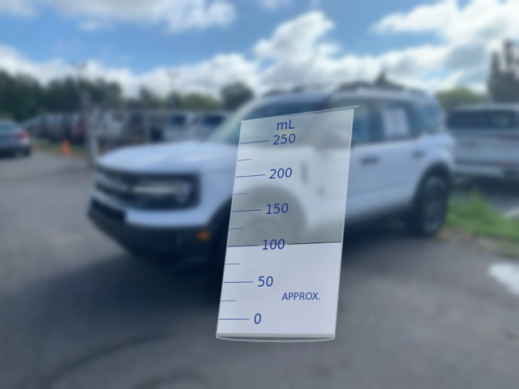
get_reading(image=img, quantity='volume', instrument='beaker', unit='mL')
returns 100 mL
